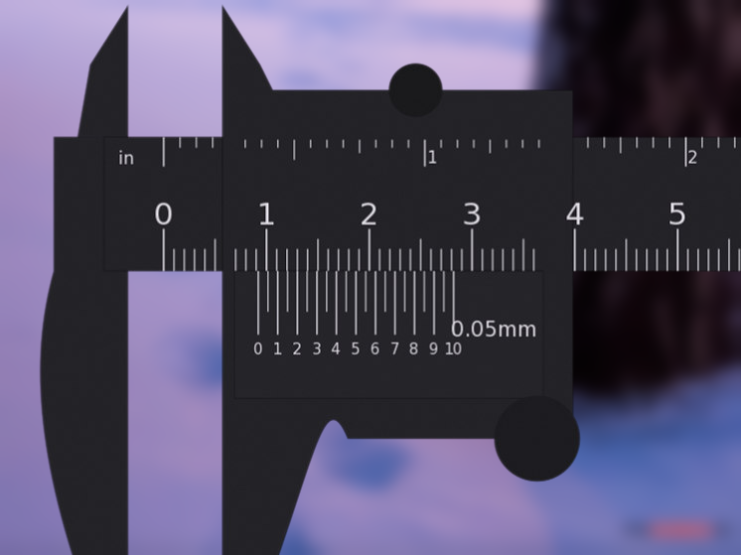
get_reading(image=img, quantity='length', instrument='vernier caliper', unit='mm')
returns 9.2 mm
